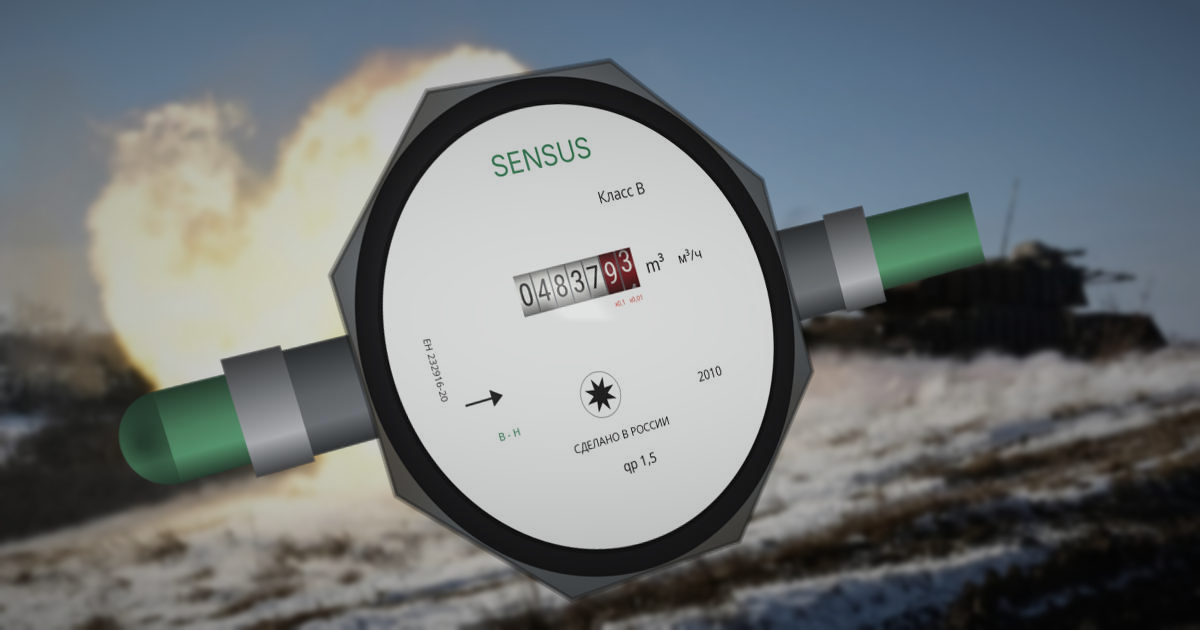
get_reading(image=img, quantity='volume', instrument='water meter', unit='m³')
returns 4837.93 m³
